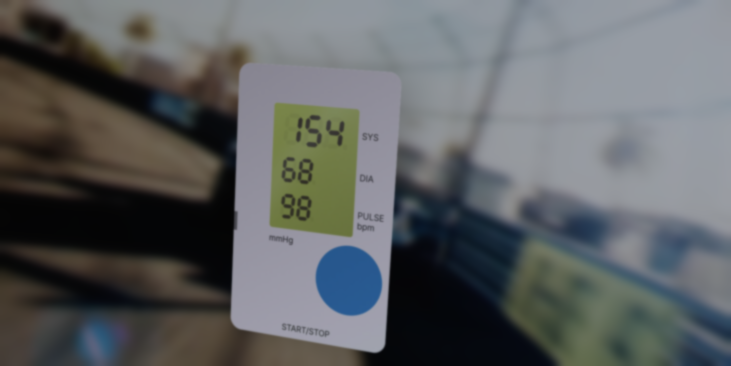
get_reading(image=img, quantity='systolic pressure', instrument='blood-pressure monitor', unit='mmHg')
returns 154 mmHg
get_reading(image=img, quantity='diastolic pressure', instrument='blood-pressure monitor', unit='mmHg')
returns 68 mmHg
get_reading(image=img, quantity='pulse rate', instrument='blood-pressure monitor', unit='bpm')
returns 98 bpm
